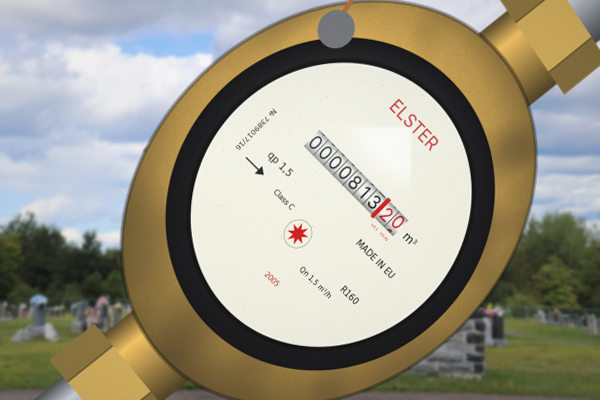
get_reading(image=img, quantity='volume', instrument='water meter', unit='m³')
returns 813.20 m³
